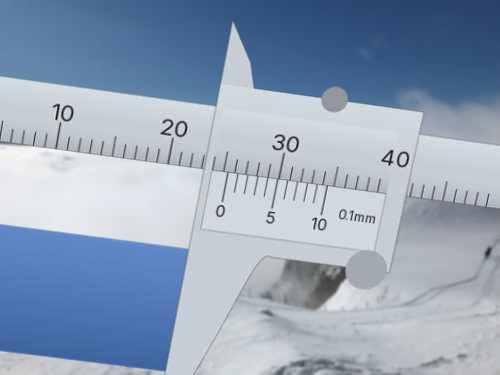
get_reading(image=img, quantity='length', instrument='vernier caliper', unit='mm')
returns 25.4 mm
